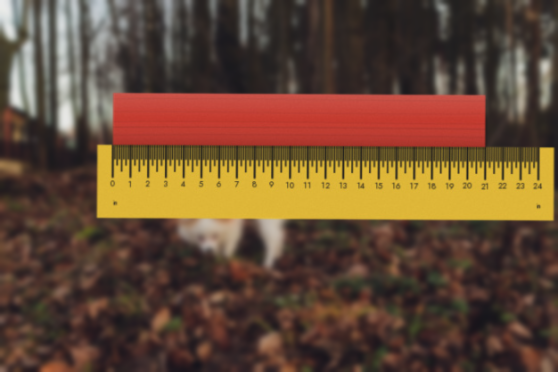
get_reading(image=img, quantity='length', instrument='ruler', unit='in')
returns 21 in
